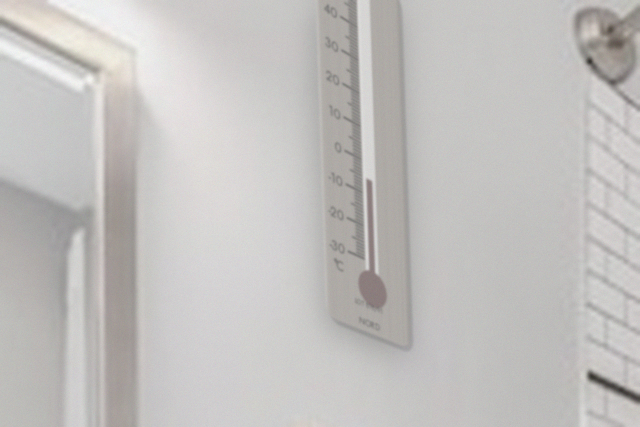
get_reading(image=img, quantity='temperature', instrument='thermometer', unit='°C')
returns -5 °C
